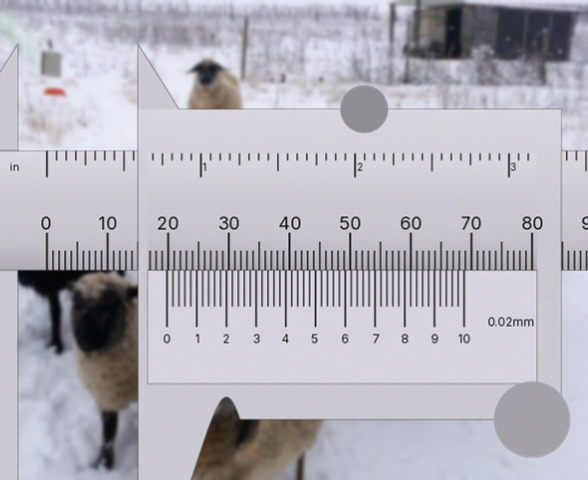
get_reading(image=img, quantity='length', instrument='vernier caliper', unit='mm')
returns 19.8 mm
